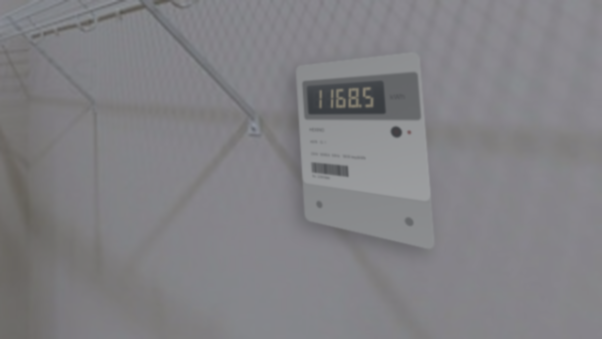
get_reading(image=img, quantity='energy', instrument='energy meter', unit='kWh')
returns 1168.5 kWh
